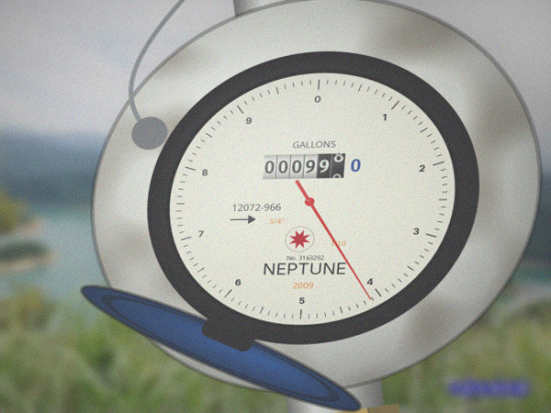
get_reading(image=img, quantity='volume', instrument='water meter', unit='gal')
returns 9984.1 gal
